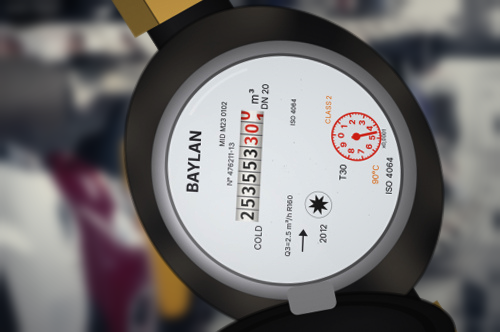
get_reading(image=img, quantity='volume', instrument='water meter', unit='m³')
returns 253553.3004 m³
